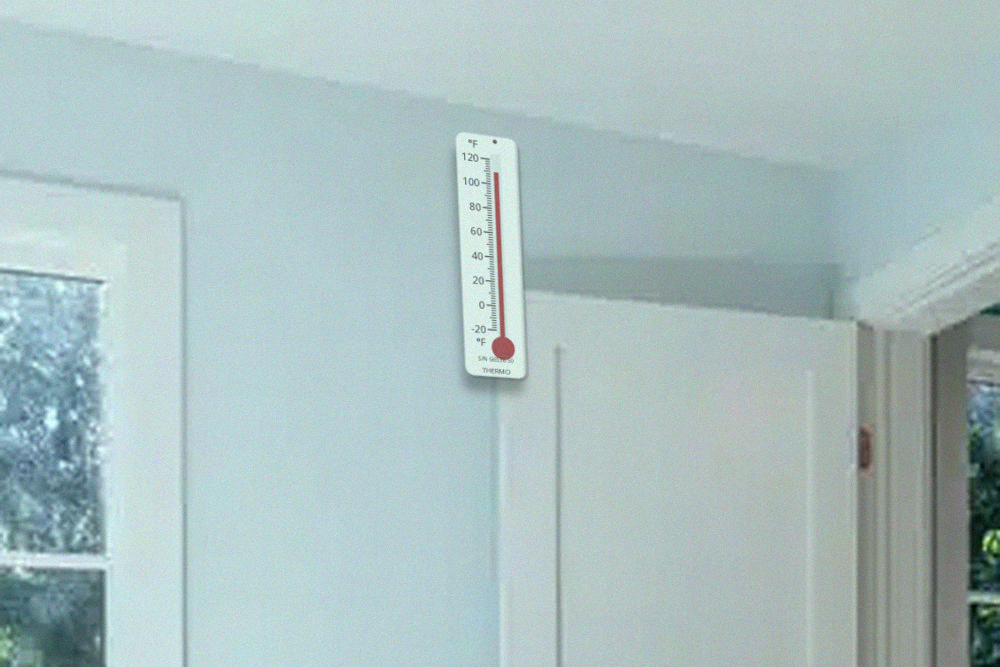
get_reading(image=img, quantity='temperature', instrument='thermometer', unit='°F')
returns 110 °F
